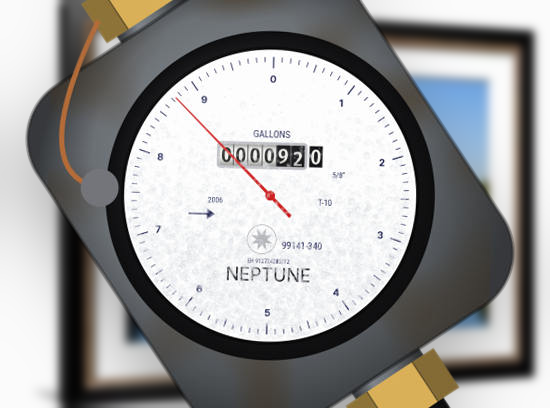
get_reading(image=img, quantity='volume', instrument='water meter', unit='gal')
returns 918.7 gal
